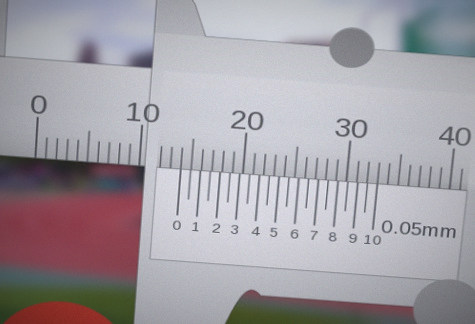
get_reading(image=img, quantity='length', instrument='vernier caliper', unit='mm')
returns 14.0 mm
